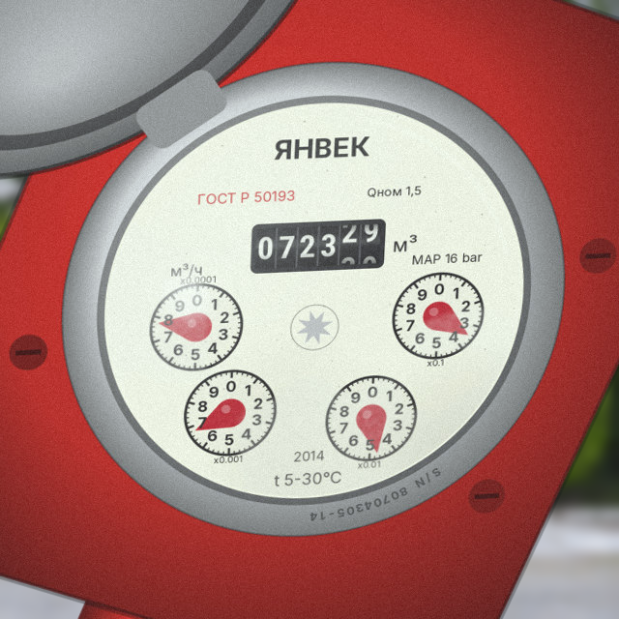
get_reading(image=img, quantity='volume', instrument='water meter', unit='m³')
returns 72329.3467 m³
